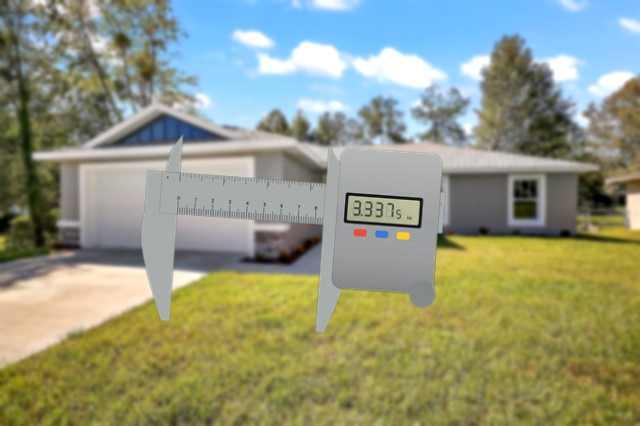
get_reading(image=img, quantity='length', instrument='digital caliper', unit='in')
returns 3.3375 in
